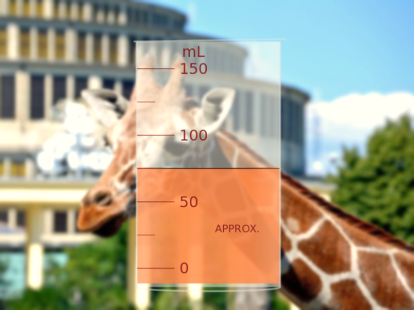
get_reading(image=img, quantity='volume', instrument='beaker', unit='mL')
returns 75 mL
